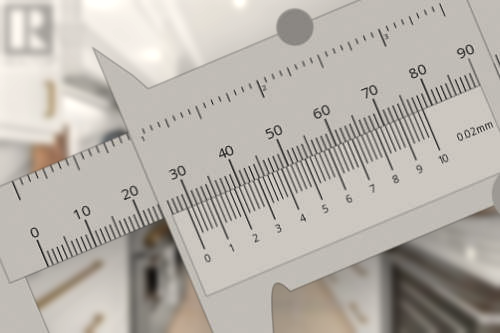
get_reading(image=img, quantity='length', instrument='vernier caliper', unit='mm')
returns 29.0 mm
